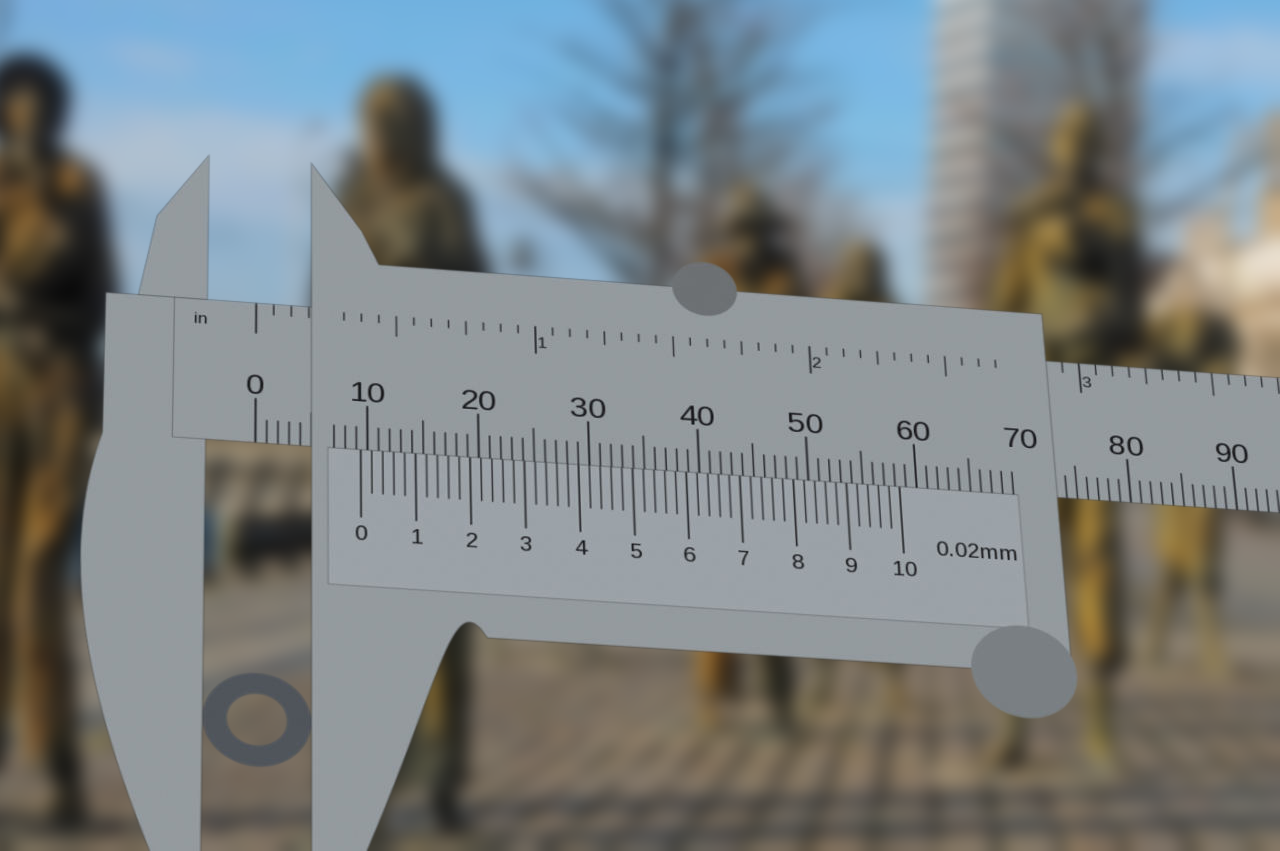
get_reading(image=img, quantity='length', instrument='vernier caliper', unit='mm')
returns 9.4 mm
